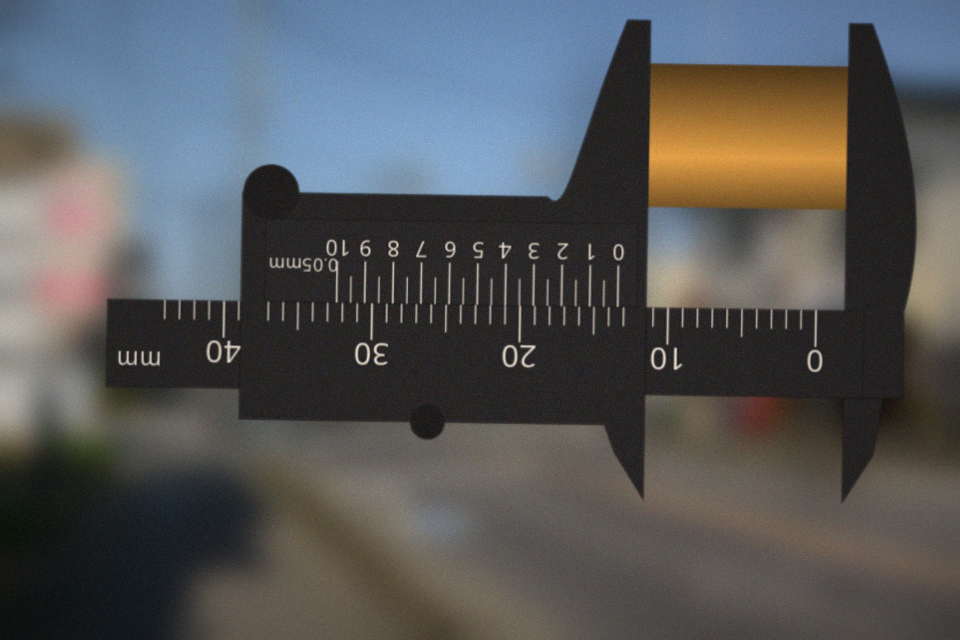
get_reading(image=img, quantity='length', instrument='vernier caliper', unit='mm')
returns 13.4 mm
